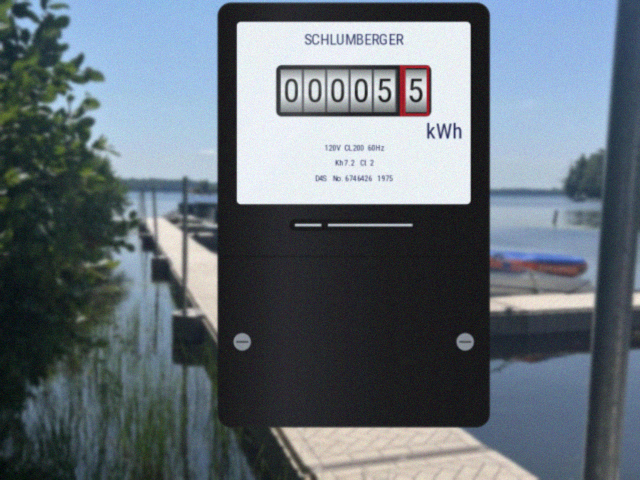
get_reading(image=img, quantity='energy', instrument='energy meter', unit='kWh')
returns 5.5 kWh
